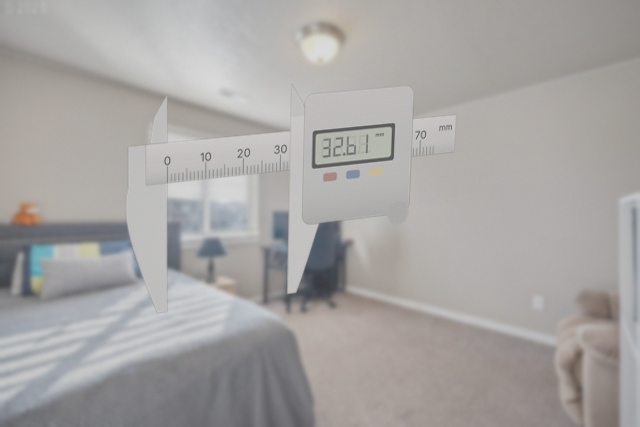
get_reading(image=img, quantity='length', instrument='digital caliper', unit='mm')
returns 32.61 mm
